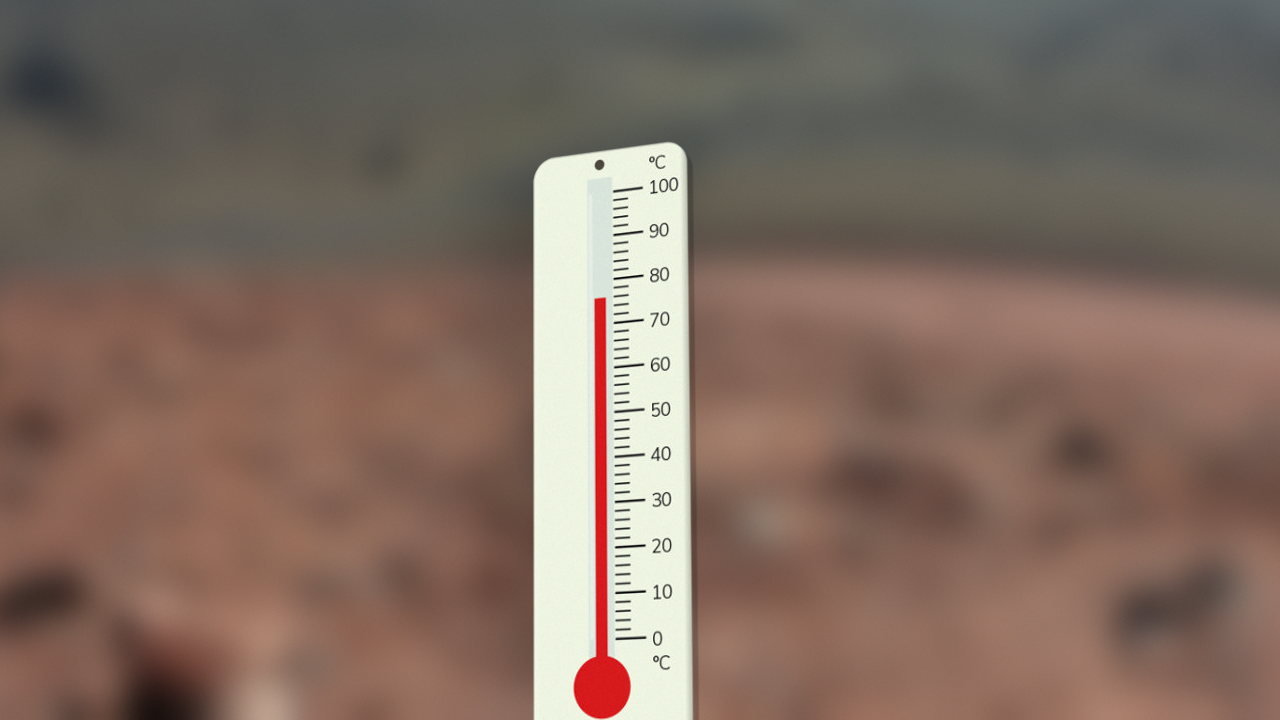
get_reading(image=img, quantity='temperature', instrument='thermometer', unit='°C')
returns 76 °C
